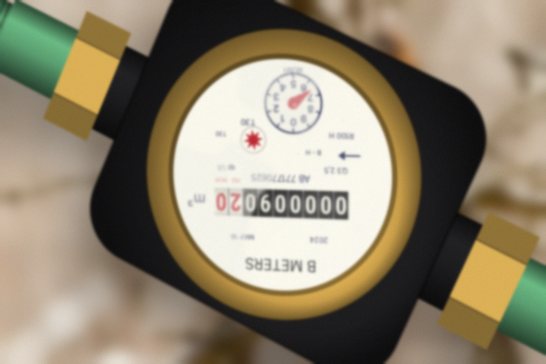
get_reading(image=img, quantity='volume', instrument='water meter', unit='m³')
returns 90.206 m³
